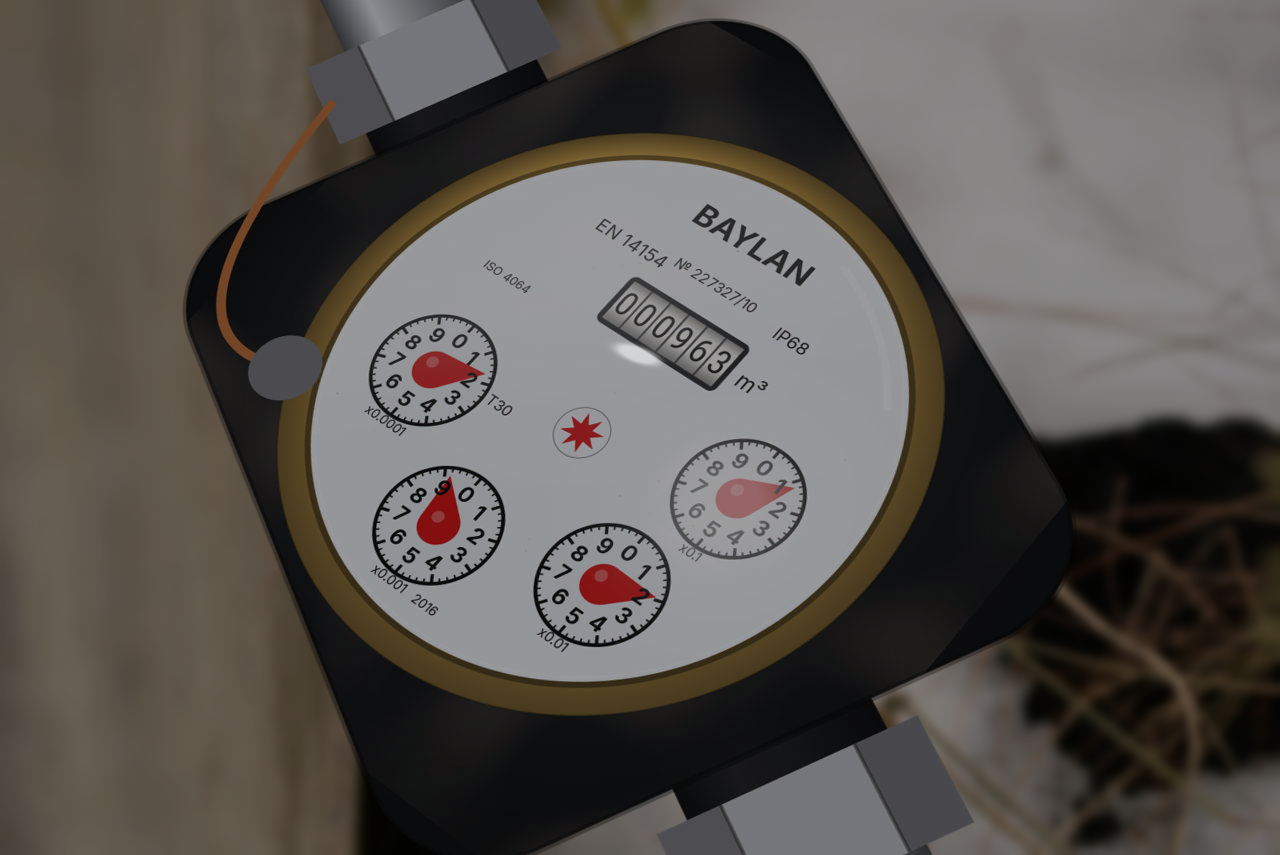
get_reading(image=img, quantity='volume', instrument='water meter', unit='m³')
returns 963.1191 m³
